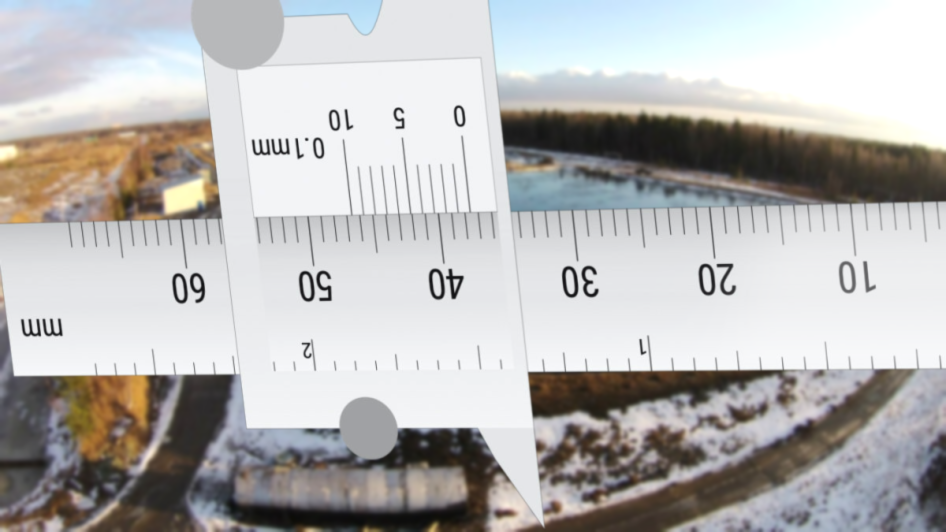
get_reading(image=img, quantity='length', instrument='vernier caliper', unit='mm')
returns 37.6 mm
